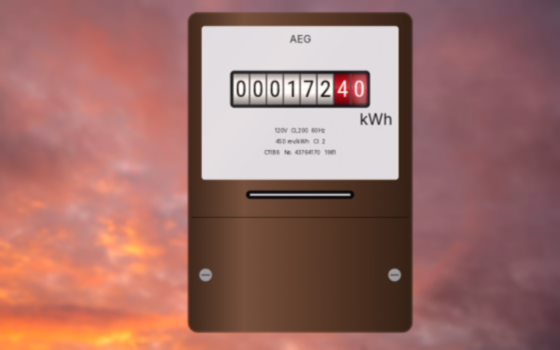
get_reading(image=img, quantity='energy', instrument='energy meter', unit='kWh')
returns 172.40 kWh
